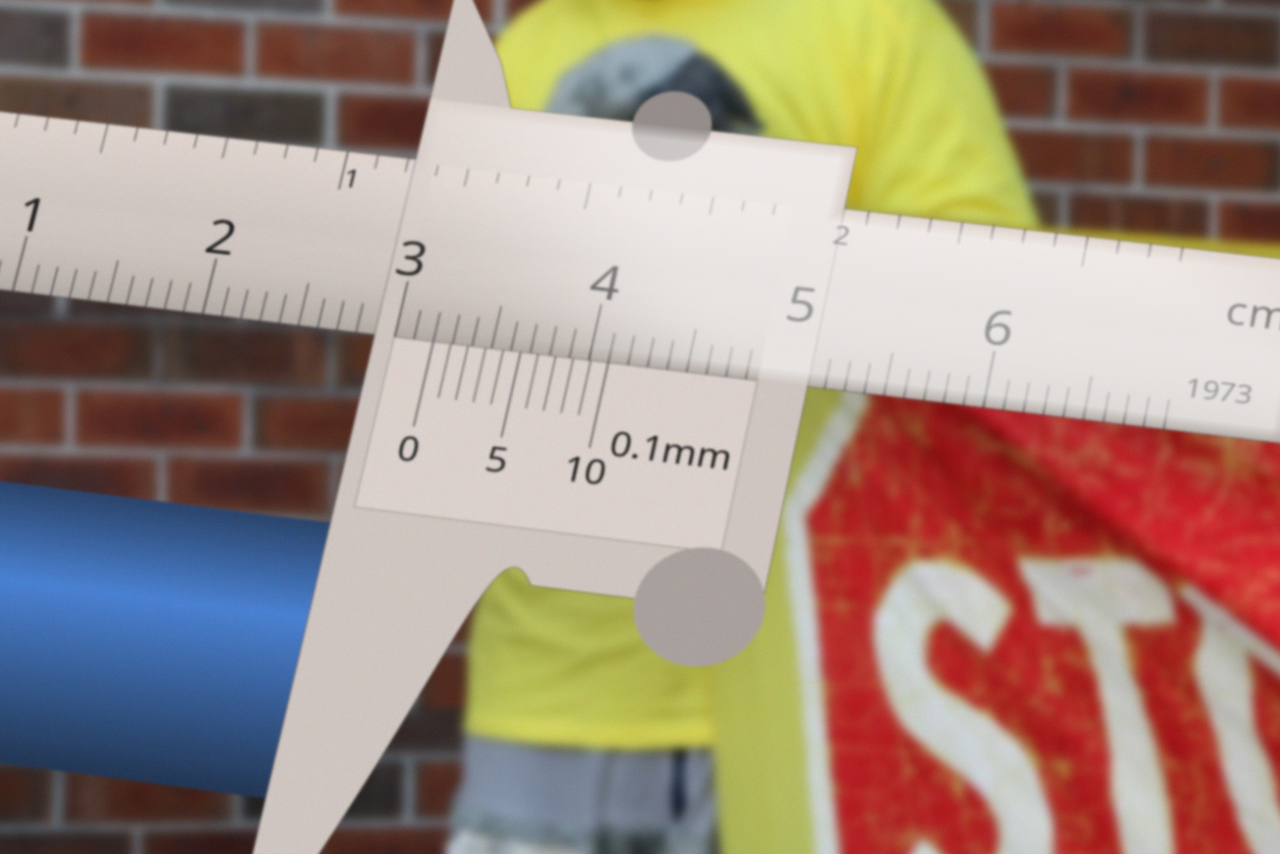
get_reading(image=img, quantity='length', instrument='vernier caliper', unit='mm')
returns 32.0 mm
